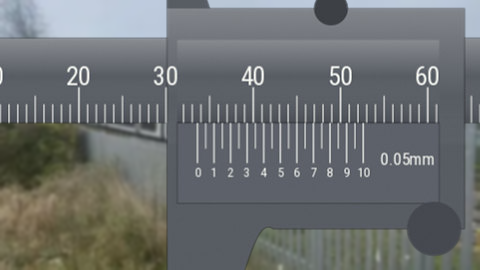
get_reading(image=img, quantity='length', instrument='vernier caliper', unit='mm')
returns 33.6 mm
